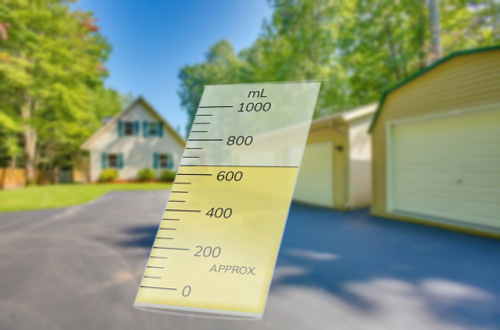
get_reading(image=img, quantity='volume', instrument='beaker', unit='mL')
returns 650 mL
